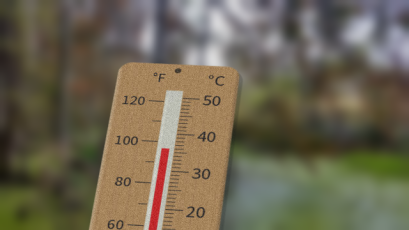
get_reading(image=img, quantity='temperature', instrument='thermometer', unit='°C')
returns 36 °C
